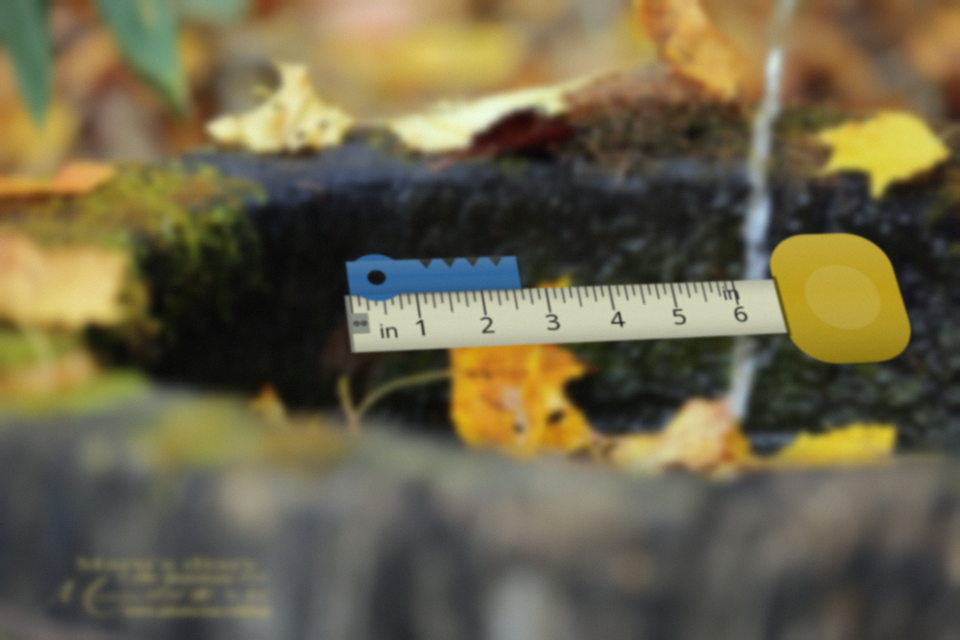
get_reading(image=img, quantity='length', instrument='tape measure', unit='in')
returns 2.625 in
